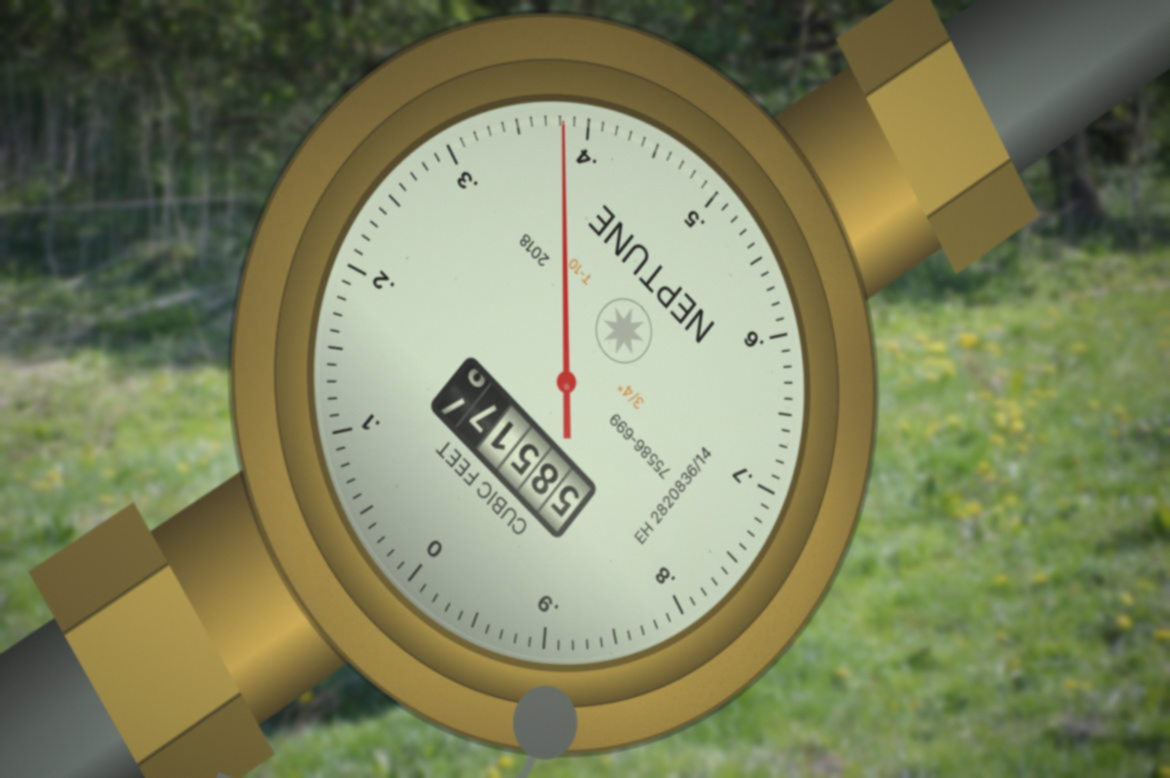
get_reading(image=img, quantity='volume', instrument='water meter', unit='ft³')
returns 585177.38 ft³
